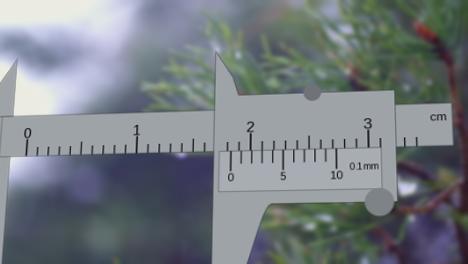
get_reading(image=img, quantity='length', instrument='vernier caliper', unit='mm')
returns 18.3 mm
